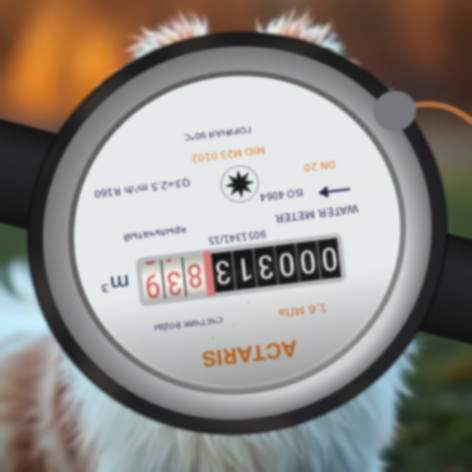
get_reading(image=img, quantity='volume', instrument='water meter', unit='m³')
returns 313.839 m³
